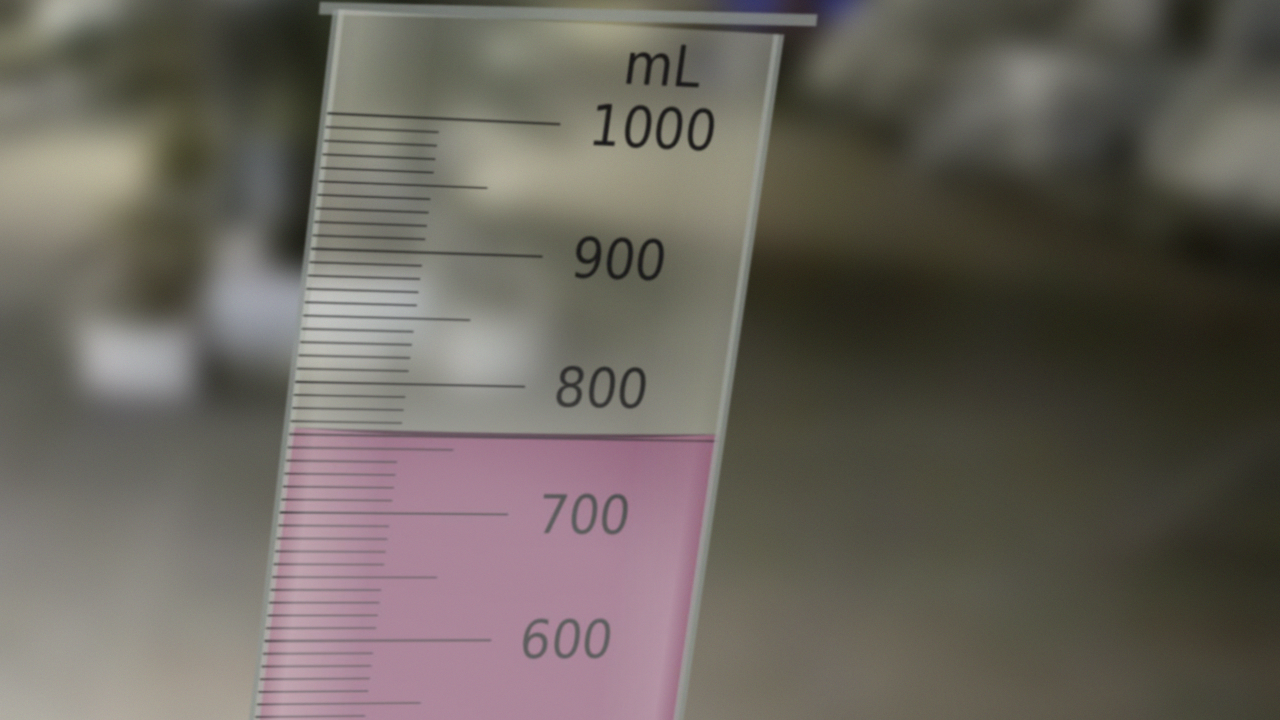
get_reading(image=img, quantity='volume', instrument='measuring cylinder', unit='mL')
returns 760 mL
